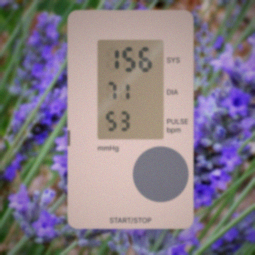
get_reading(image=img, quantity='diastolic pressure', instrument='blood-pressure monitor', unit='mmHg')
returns 71 mmHg
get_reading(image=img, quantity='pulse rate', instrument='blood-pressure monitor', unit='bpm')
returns 53 bpm
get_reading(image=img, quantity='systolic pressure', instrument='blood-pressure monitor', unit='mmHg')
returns 156 mmHg
